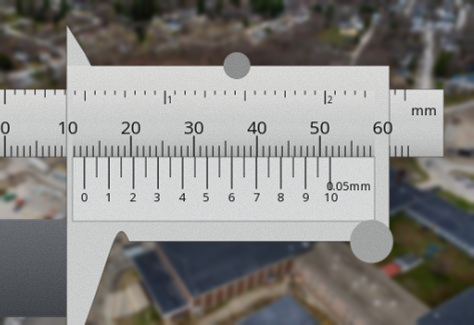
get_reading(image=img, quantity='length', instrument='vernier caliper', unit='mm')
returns 12.6 mm
